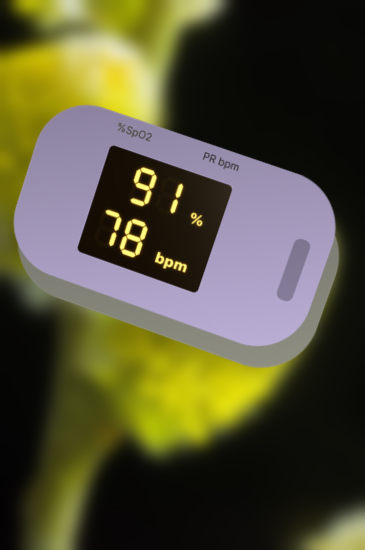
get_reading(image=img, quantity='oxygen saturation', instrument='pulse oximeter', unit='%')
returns 91 %
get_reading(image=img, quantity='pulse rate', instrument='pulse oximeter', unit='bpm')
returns 78 bpm
